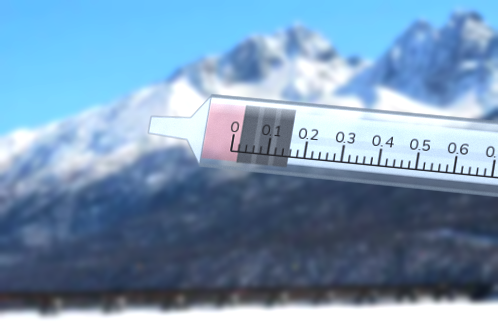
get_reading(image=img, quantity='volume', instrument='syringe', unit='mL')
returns 0.02 mL
